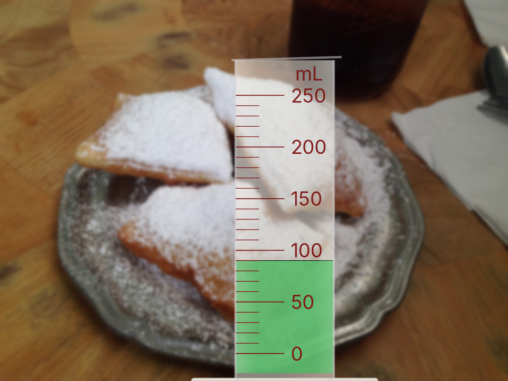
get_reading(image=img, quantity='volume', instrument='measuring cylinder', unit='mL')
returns 90 mL
